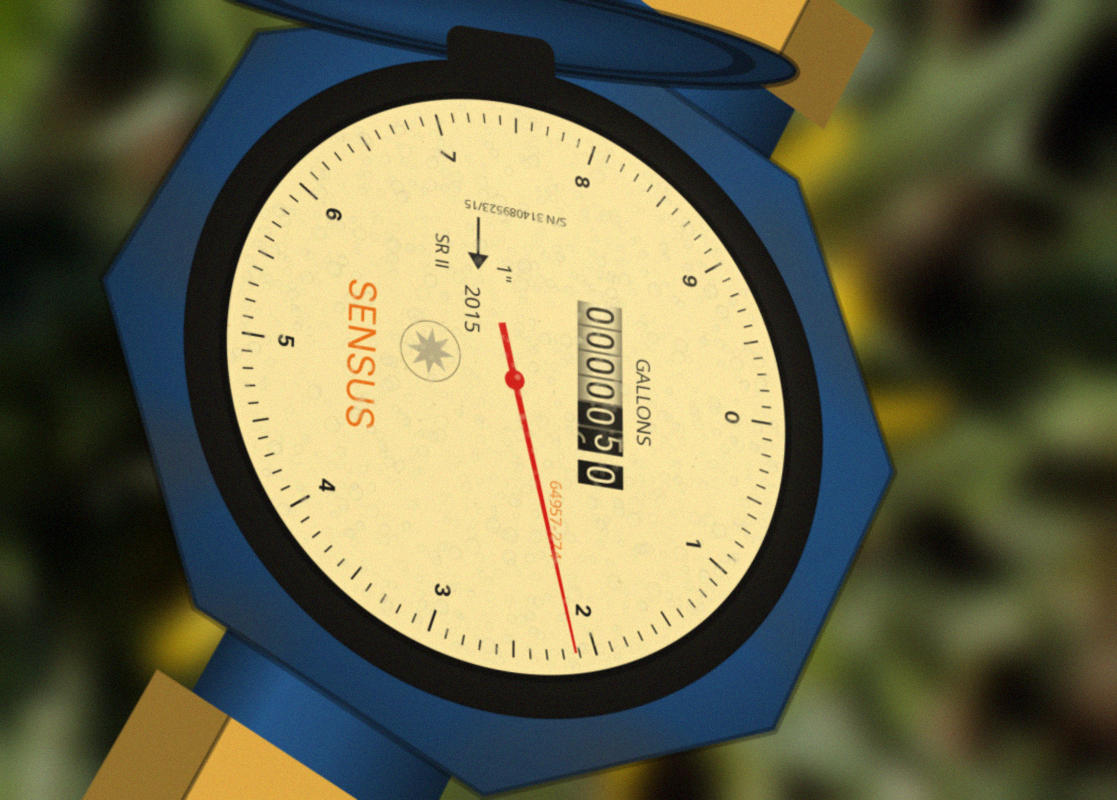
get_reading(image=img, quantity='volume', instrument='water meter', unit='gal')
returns 52.1 gal
